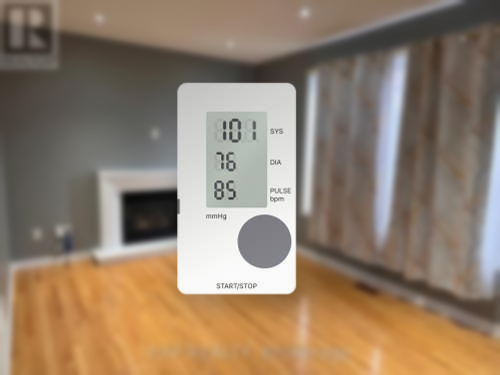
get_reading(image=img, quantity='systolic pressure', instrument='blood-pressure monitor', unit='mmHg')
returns 101 mmHg
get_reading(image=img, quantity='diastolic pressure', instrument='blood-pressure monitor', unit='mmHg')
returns 76 mmHg
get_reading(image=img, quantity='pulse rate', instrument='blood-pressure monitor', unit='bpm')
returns 85 bpm
